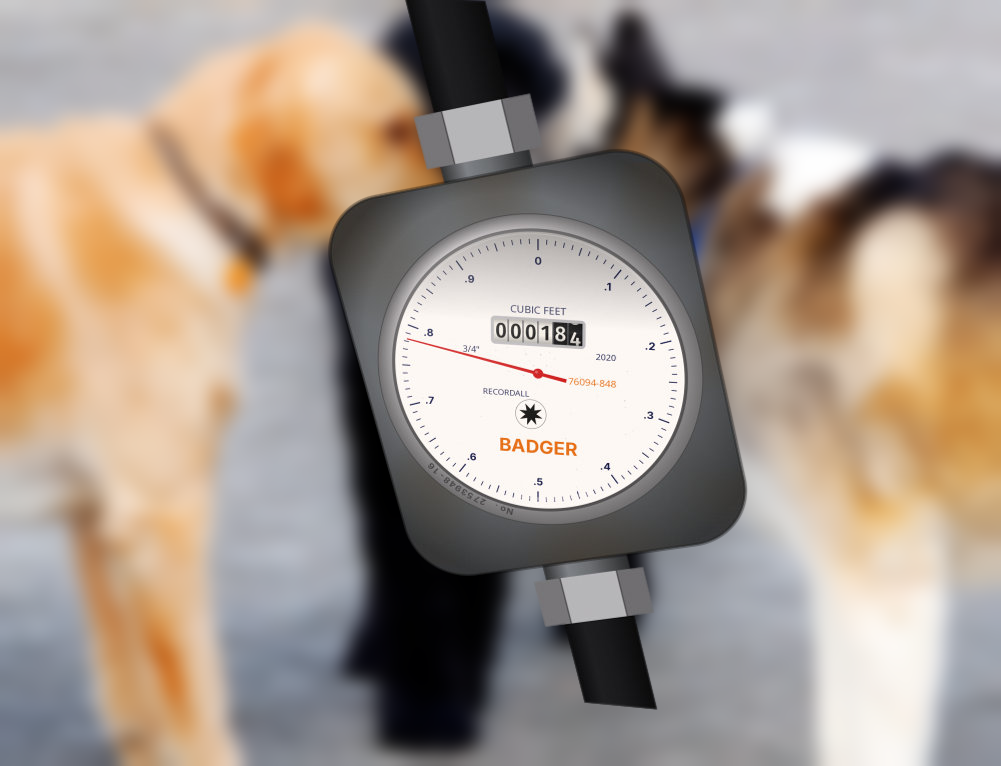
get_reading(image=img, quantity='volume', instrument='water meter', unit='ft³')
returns 183.78 ft³
